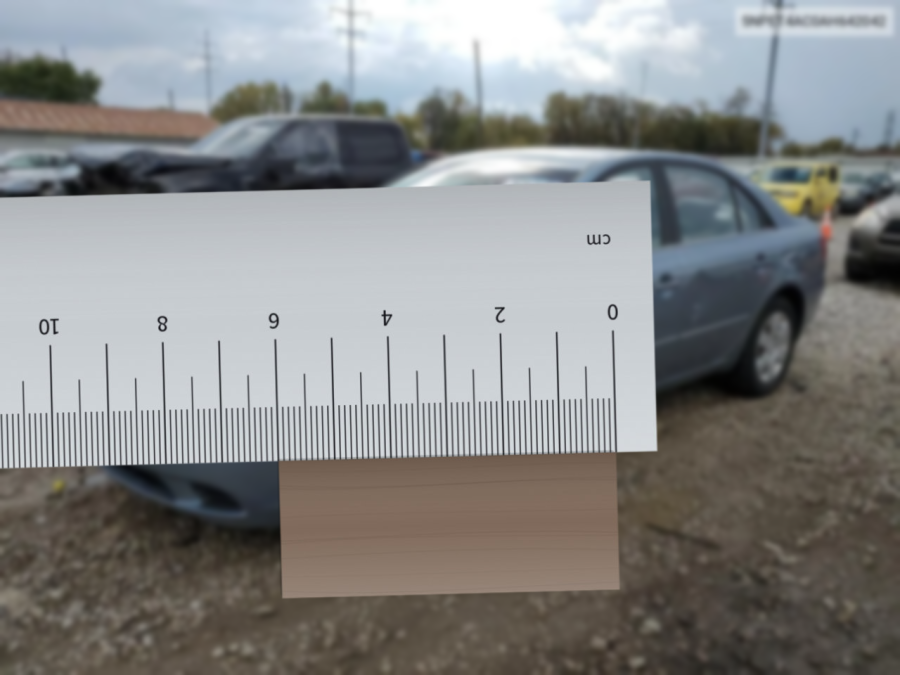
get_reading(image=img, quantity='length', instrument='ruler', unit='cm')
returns 6 cm
